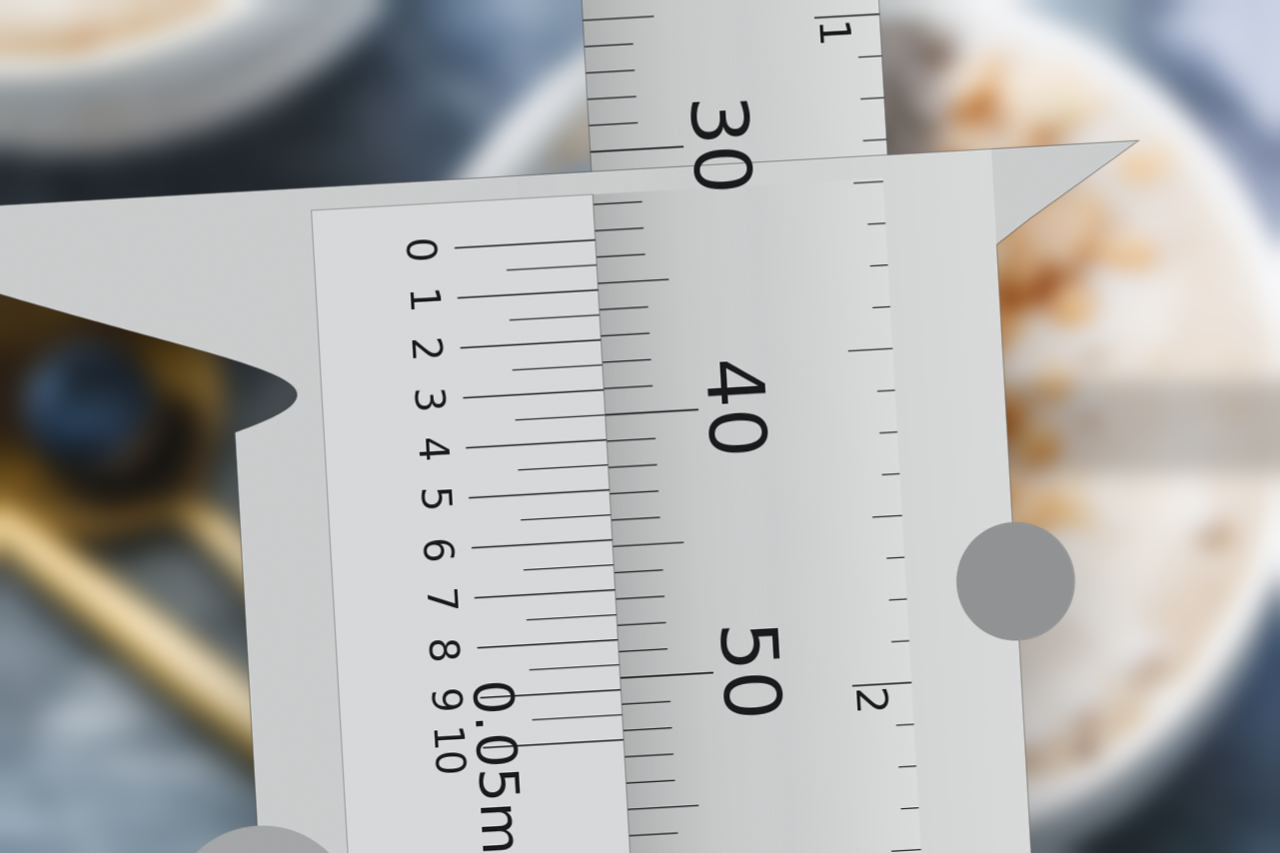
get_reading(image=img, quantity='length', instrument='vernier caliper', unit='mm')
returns 33.35 mm
